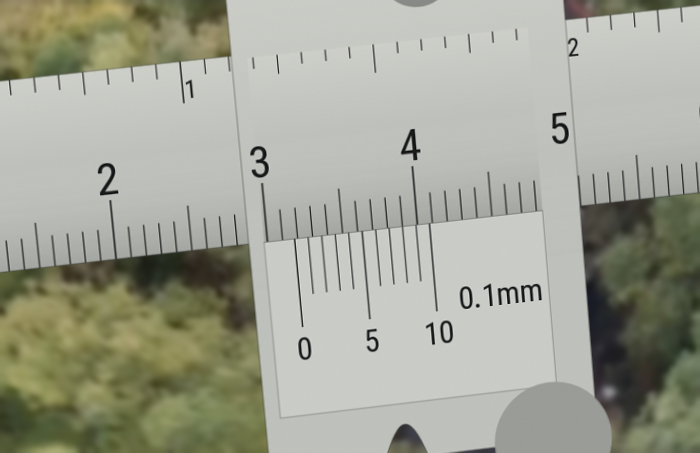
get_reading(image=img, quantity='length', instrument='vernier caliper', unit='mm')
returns 31.8 mm
